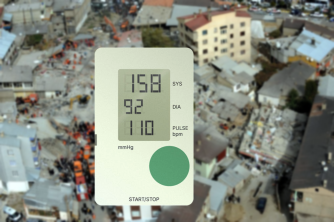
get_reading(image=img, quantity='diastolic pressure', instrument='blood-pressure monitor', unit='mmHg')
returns 92 mmHg
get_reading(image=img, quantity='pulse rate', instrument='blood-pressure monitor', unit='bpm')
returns 110 bpm
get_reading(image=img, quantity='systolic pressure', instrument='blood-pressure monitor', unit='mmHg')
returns 158 mmHg
